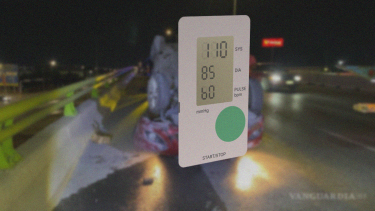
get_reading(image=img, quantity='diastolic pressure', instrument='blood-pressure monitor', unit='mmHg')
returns 85 mmHg
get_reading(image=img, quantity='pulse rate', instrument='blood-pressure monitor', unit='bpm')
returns 60 bpm
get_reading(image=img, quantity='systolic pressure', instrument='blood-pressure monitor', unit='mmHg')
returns 110 mmHg
